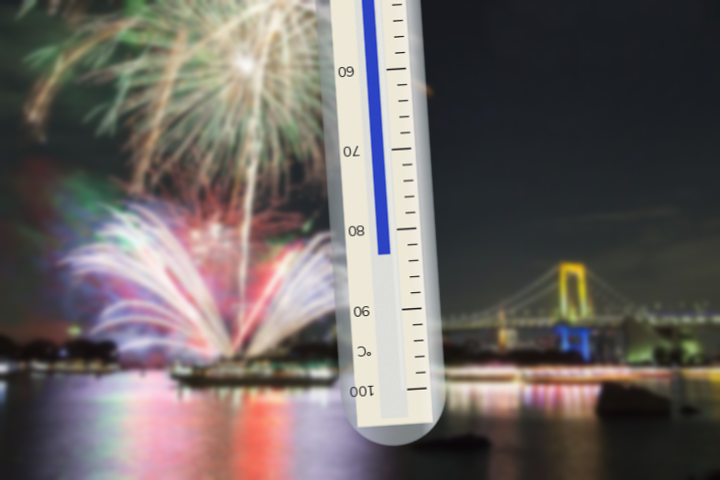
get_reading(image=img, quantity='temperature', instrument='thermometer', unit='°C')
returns 83 °C
